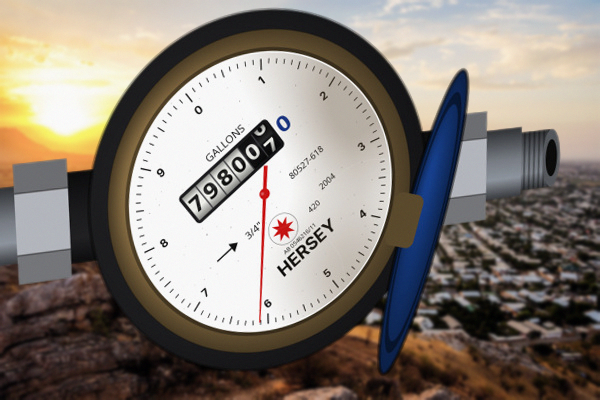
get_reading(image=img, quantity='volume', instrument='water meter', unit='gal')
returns 7980066.1 gal
